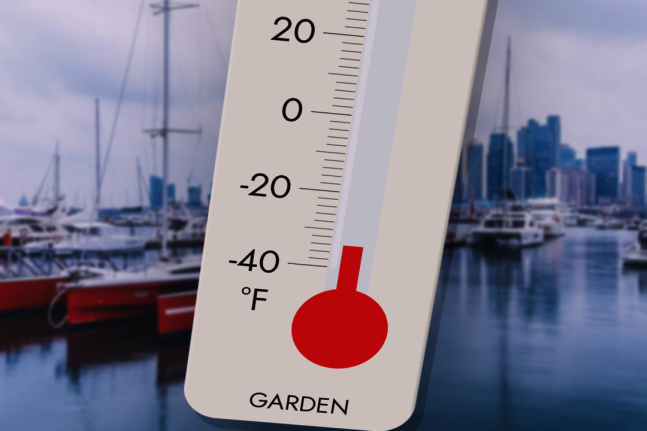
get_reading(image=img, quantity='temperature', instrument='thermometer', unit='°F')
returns -34 °F
